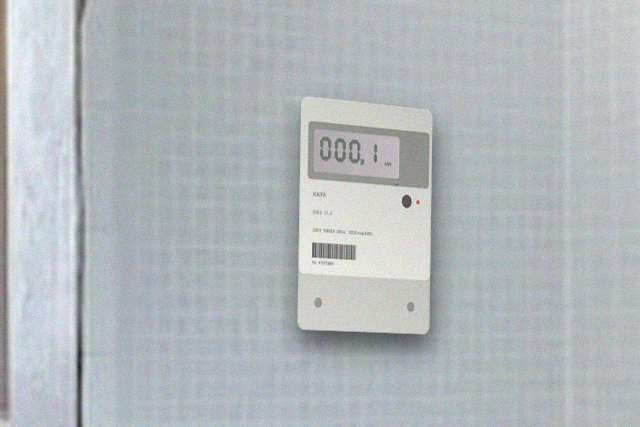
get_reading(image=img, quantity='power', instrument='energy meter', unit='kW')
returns 0.1 kW
